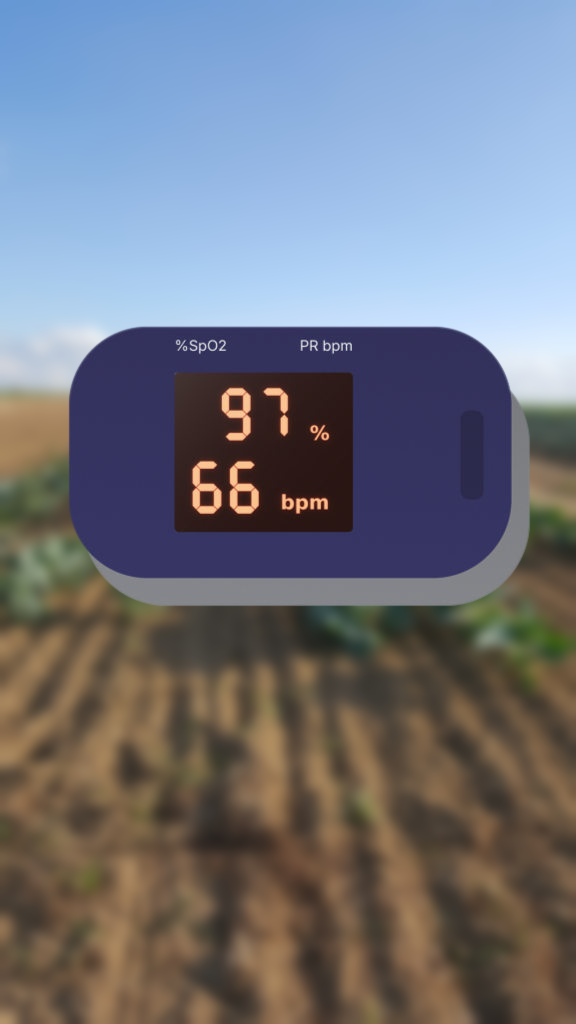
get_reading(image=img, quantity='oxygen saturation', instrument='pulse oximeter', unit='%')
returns 97 %
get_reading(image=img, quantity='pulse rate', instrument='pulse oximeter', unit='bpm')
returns 66 bpm
